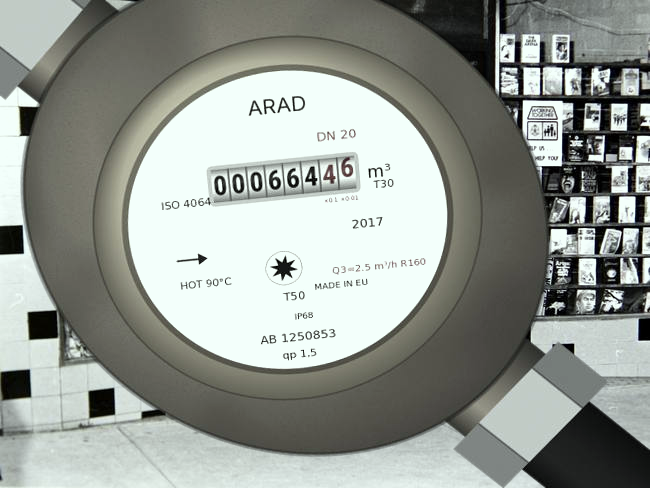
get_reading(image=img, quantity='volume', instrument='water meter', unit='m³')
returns 664.46 m³
